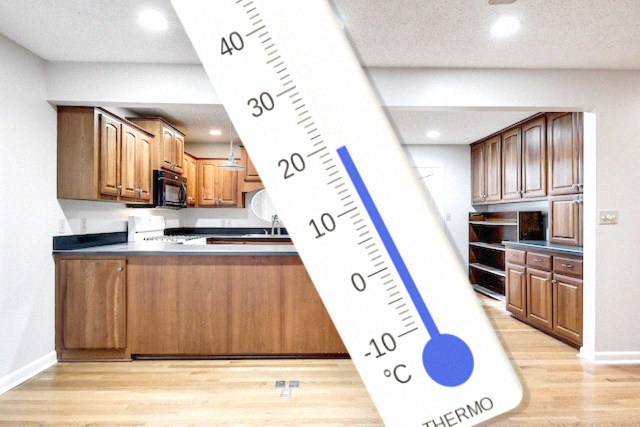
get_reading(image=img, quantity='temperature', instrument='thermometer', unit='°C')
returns 19 °C
